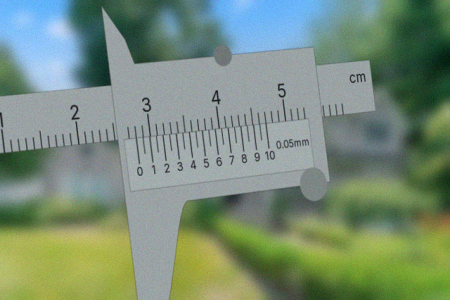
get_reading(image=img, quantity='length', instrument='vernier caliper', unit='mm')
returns 28.0 mm
